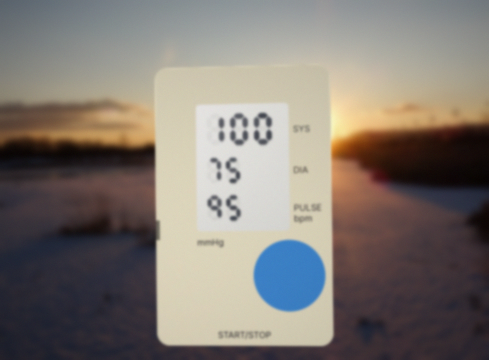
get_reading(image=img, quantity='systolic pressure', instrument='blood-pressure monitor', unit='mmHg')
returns 100 mmHg
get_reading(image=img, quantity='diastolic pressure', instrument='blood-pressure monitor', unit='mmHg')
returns 75 mmHg
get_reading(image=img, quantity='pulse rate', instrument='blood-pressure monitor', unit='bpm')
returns 95 bpm
